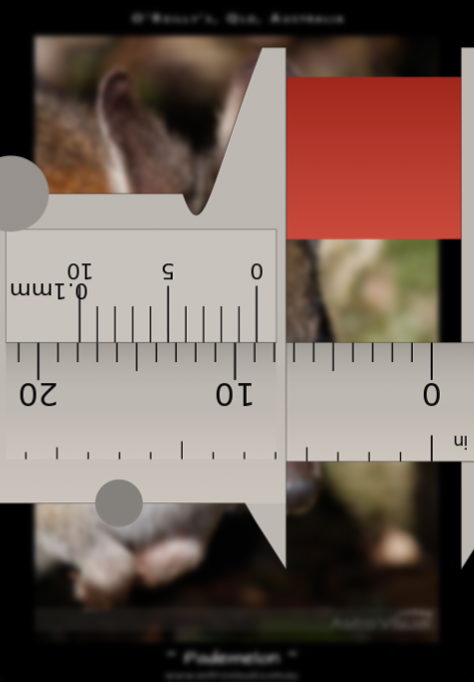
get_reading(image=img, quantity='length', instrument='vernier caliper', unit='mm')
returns 8.9 mm
